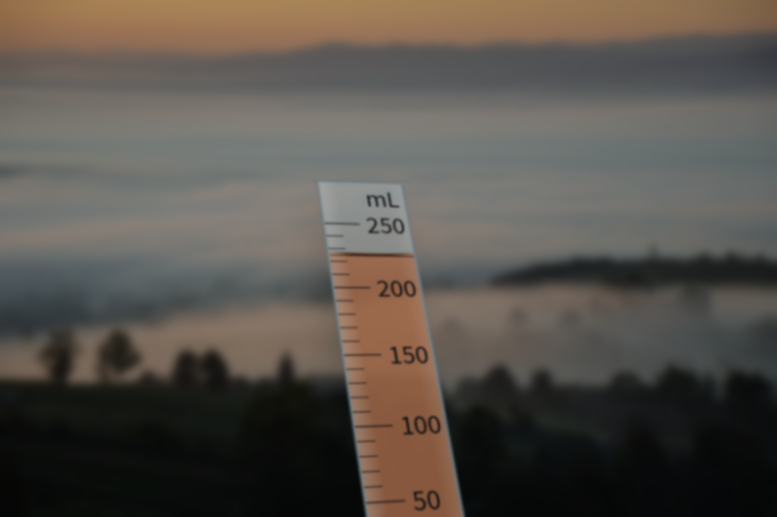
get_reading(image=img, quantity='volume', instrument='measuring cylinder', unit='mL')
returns 225 mL
